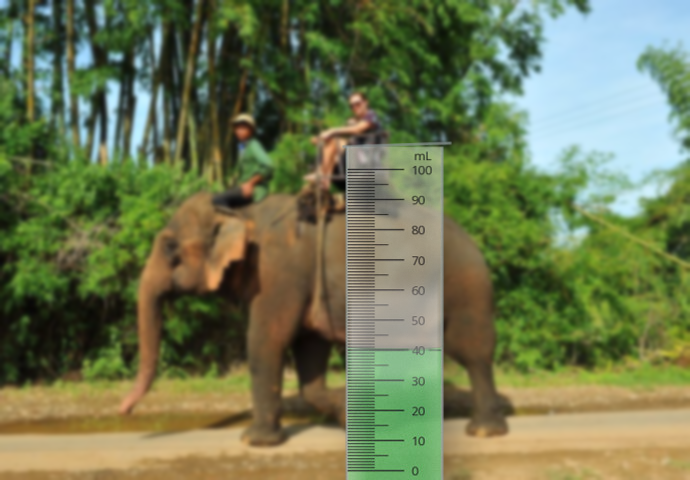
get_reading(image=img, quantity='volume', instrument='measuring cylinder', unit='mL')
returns 40 mL
